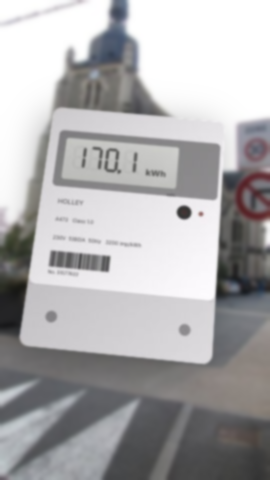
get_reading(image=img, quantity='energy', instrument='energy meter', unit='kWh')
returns 170.1 kWh
